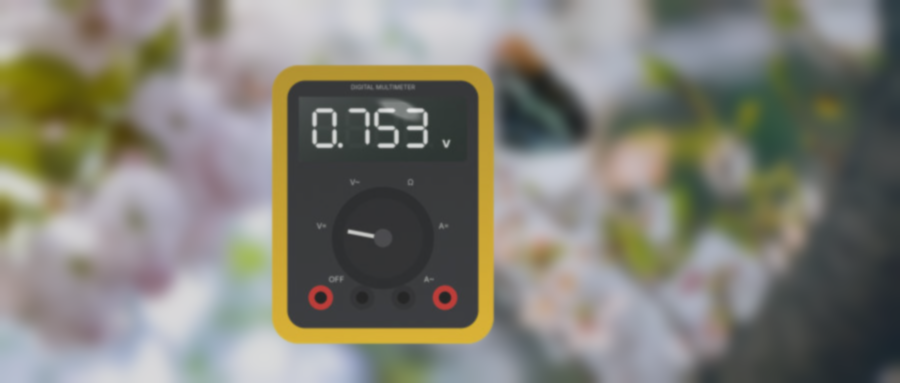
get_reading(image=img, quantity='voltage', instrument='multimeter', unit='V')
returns 0.753 V
